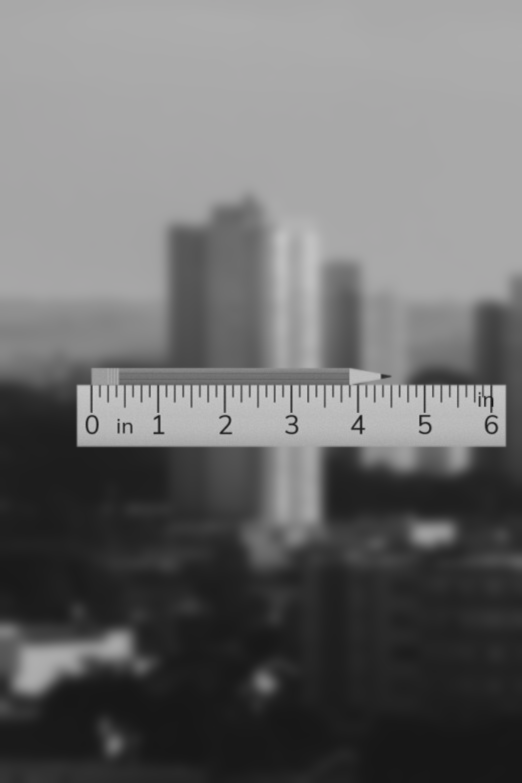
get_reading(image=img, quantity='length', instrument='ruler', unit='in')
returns 4.5 in
